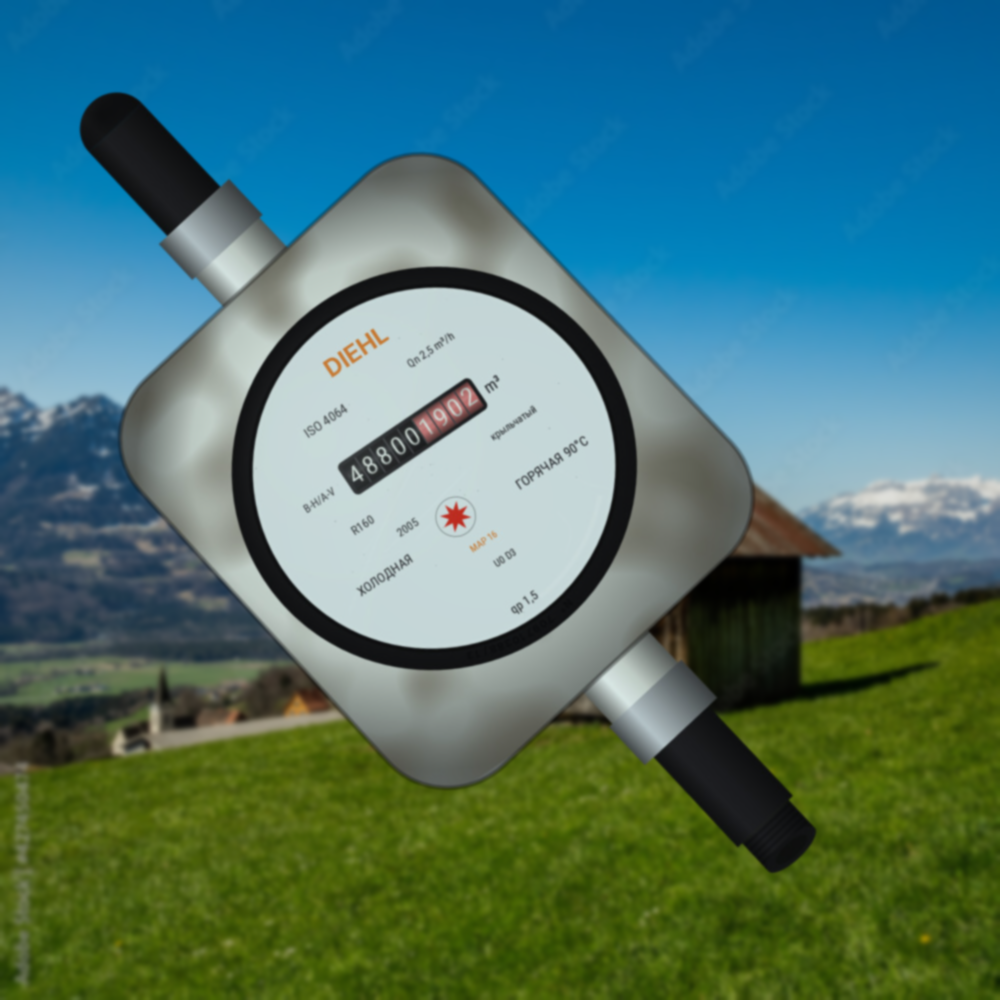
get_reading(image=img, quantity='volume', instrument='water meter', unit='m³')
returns 48800.1902 m³
